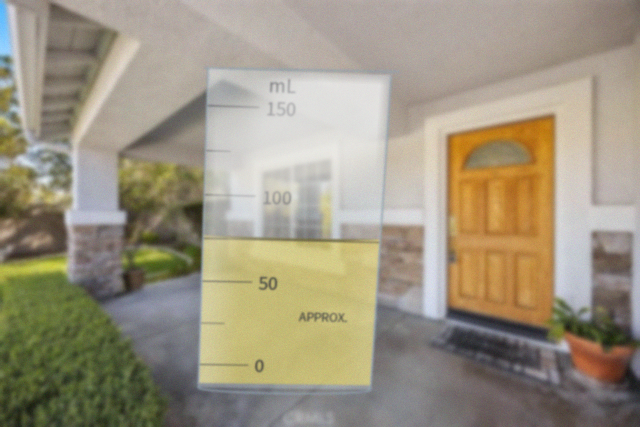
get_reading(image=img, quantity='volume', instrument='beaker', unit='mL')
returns 75 mL
